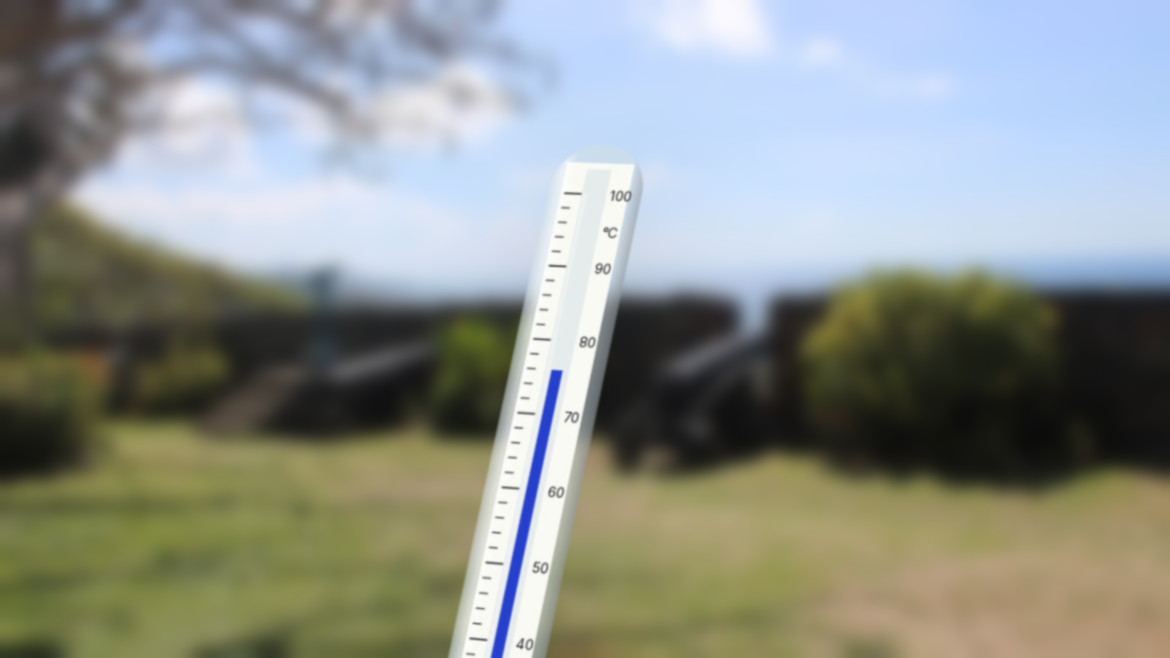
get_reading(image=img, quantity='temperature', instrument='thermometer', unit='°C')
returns 76 °C
